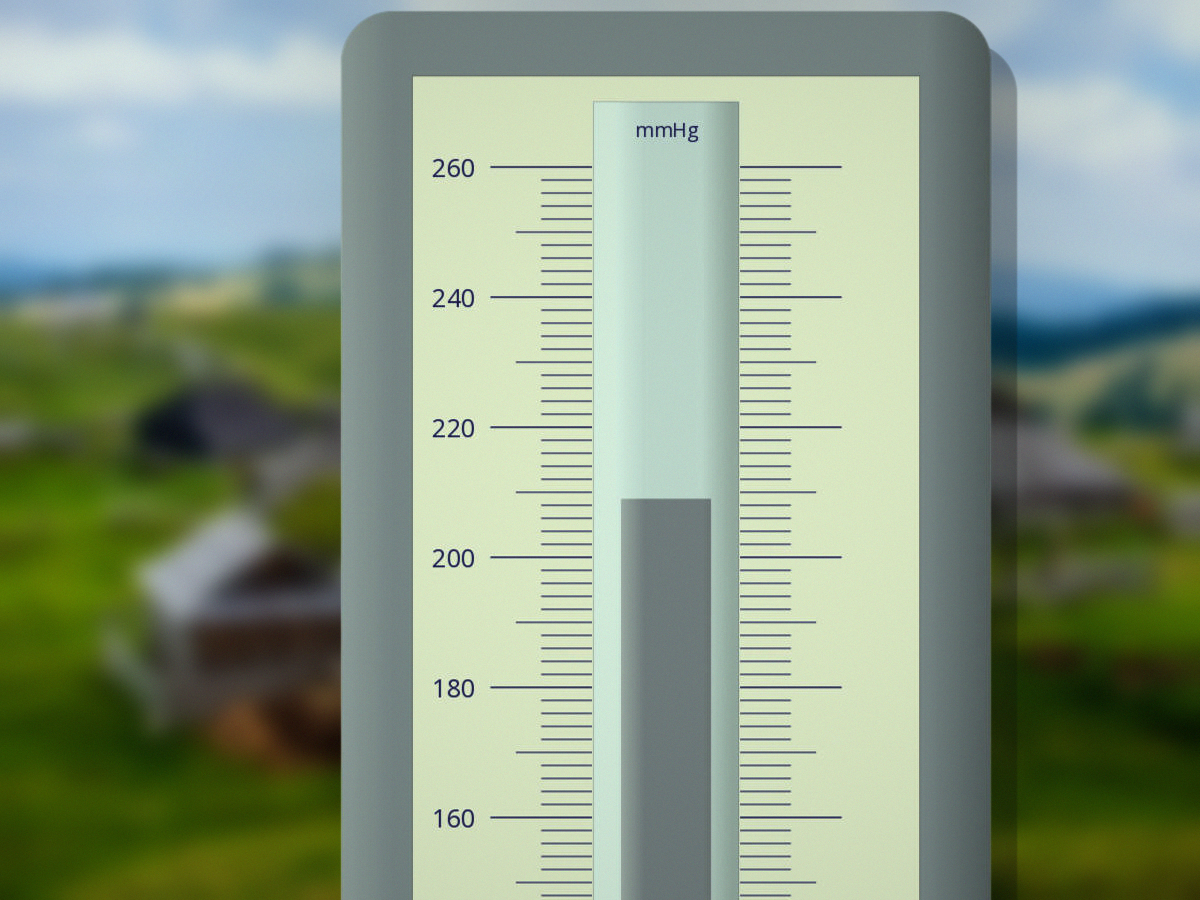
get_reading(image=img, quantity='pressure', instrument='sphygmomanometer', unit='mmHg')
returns 209 mmHg
